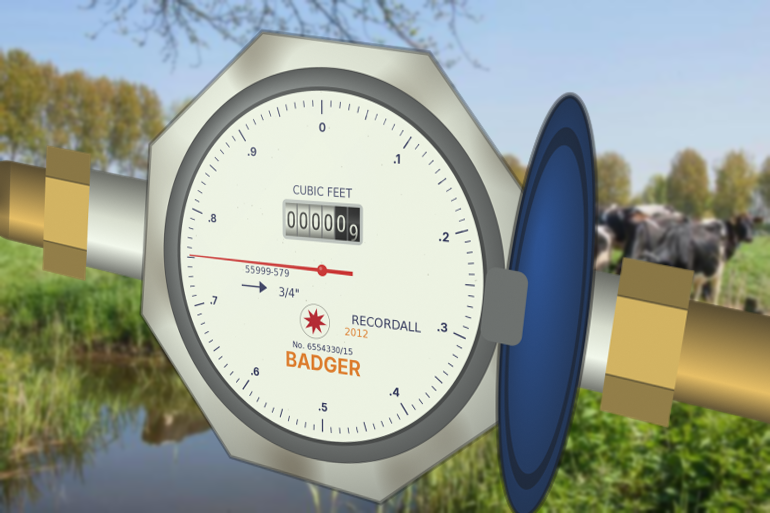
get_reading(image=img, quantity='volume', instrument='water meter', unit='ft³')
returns 8.75 ft³
